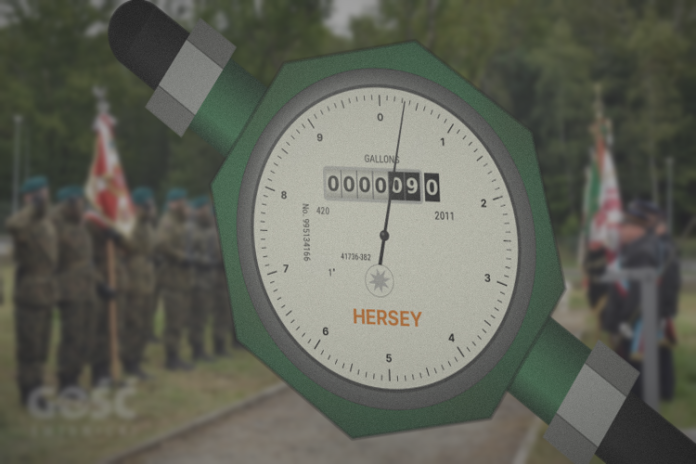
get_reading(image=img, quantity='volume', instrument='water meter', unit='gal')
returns 90.3 gal
